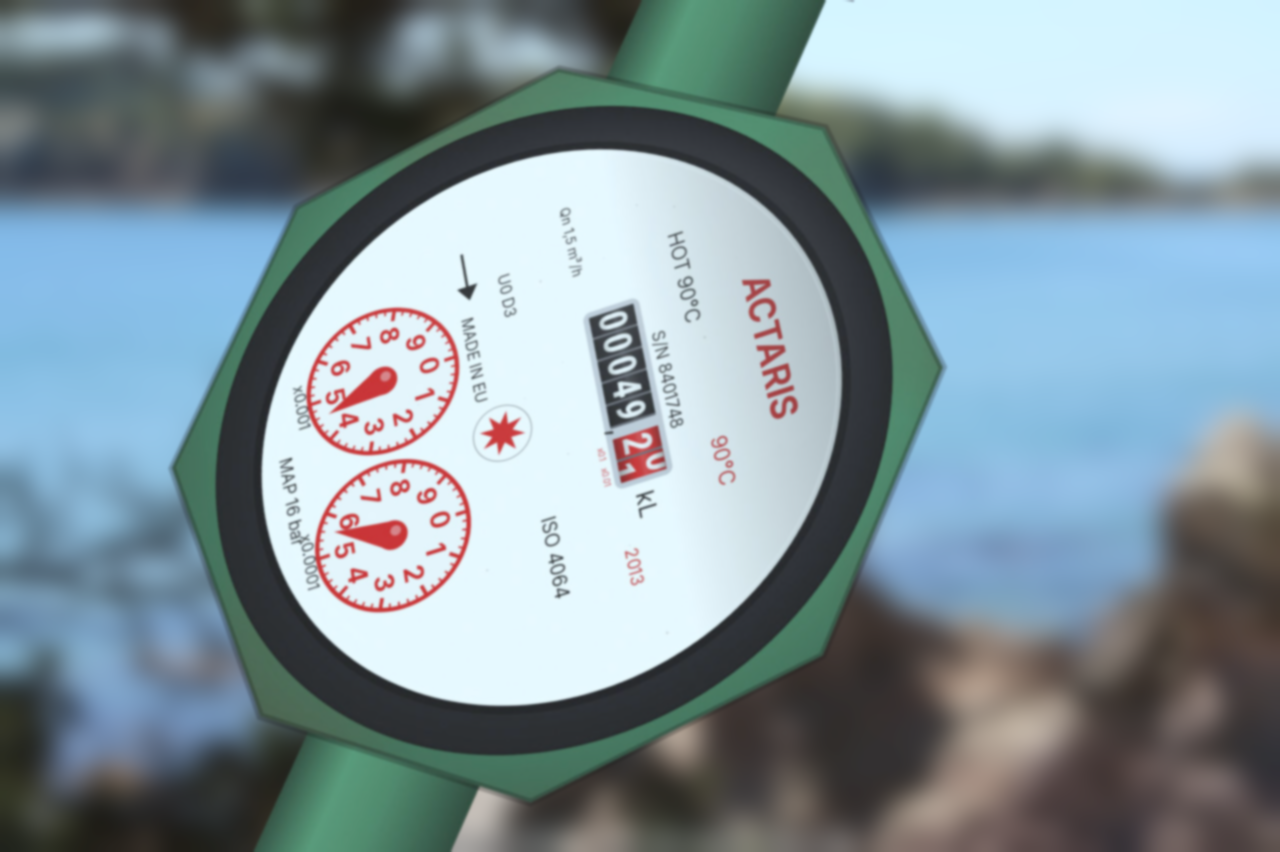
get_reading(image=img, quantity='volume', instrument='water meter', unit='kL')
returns 49.2045 kL
